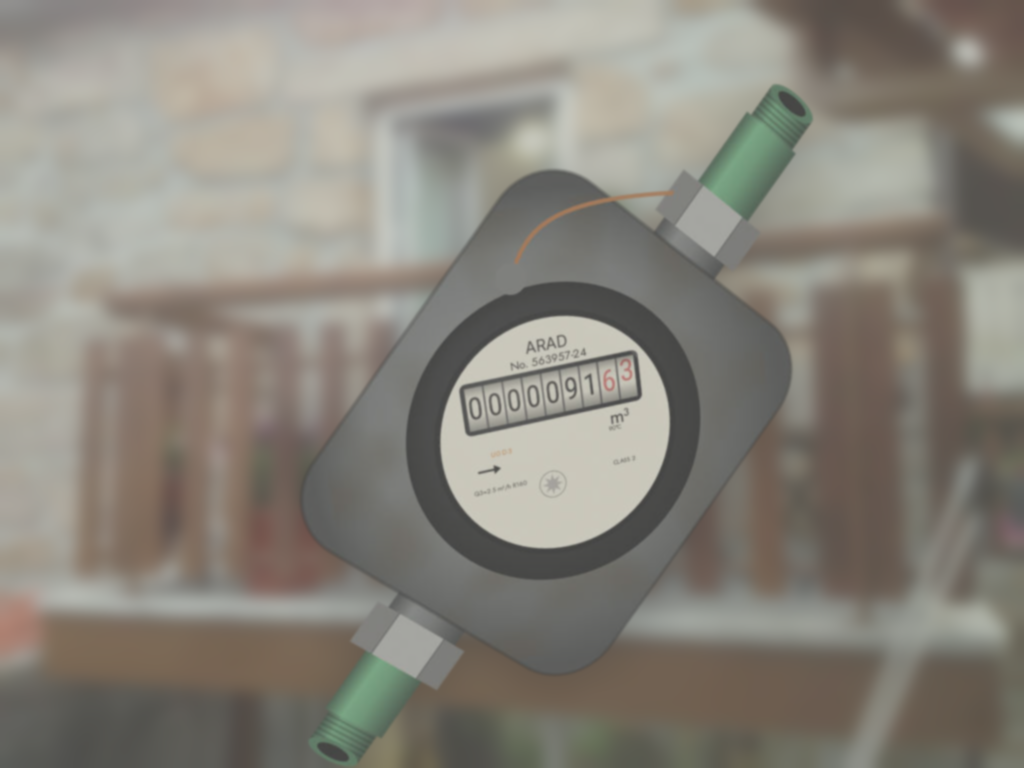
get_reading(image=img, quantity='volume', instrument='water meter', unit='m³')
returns 91.63 m³
